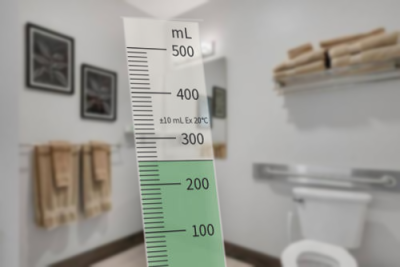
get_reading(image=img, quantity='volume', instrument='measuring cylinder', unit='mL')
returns 250 mL
